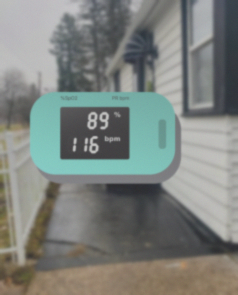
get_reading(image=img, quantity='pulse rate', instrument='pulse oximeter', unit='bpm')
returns 116 bpm
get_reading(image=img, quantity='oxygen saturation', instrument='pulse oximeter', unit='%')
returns 89 %
